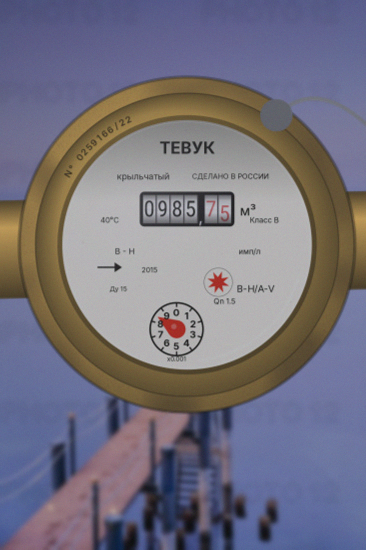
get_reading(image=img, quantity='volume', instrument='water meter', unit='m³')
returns 985.748 m³
